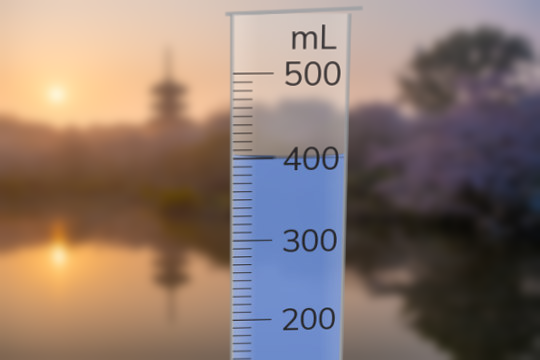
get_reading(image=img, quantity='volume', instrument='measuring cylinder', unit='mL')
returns 400 mL
